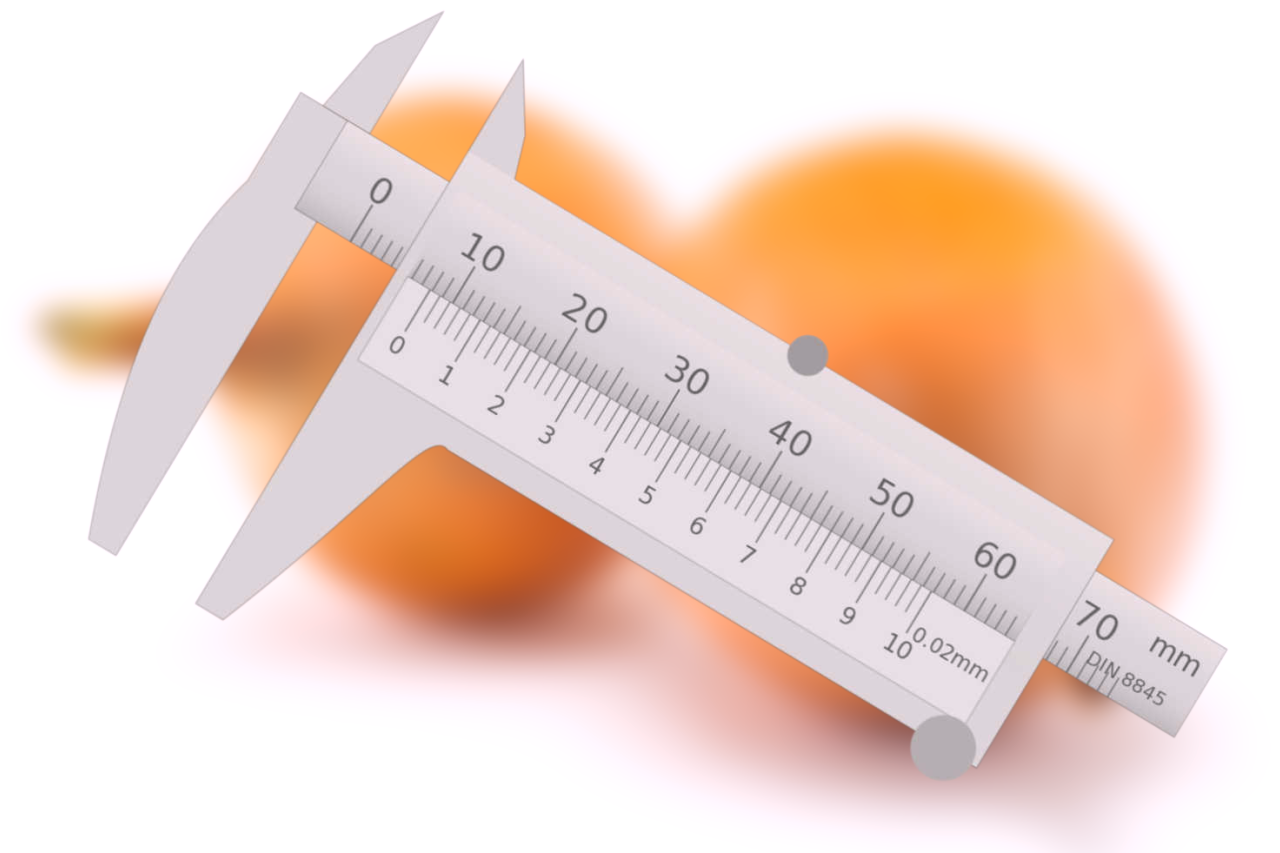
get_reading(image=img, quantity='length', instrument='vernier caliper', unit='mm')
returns 7.8 mm
